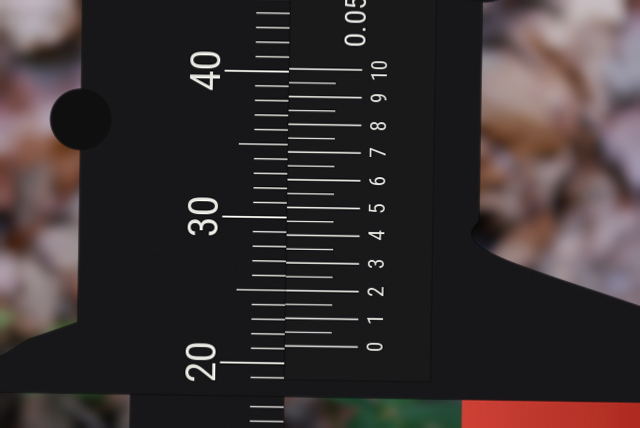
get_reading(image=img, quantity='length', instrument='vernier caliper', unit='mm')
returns 21.2 mm
